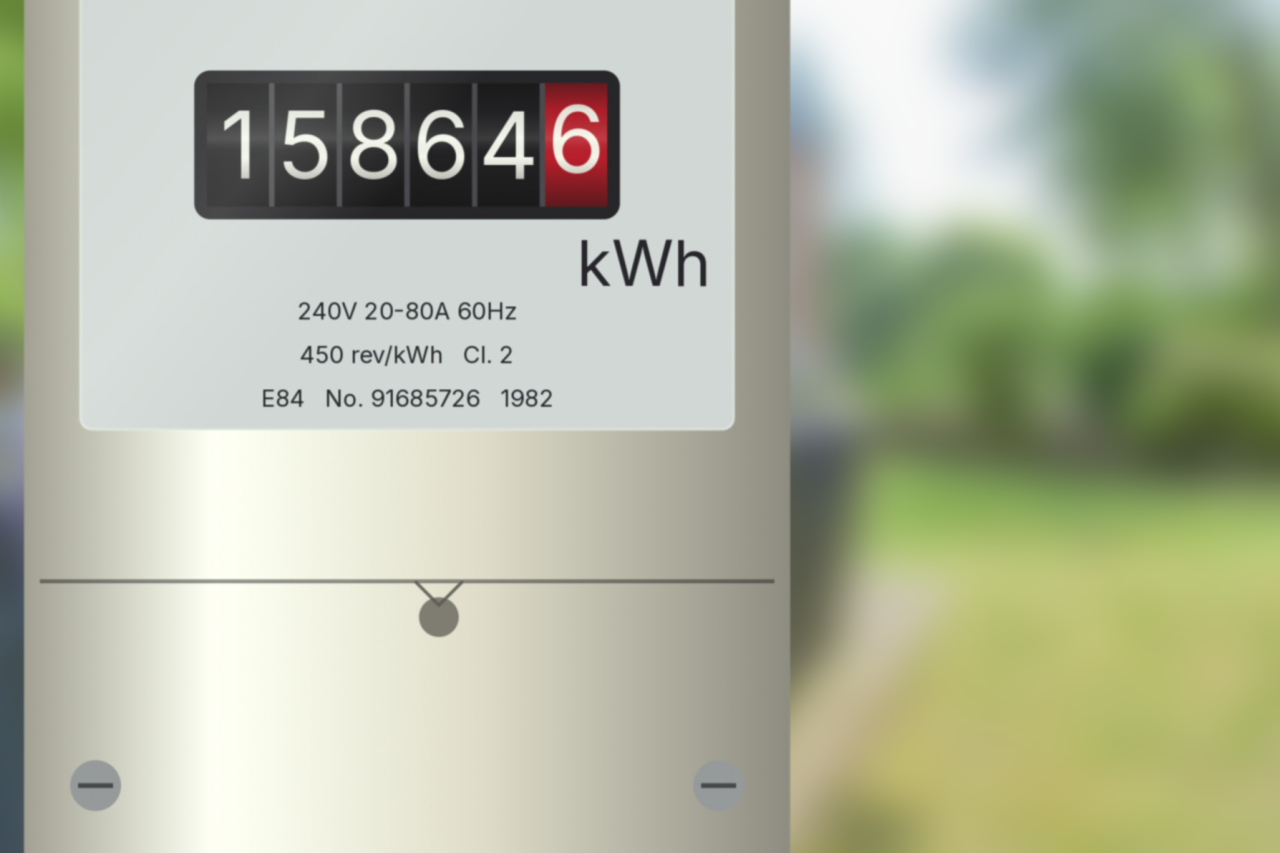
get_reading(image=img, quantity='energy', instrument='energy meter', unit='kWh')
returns 15864.6 kWh
